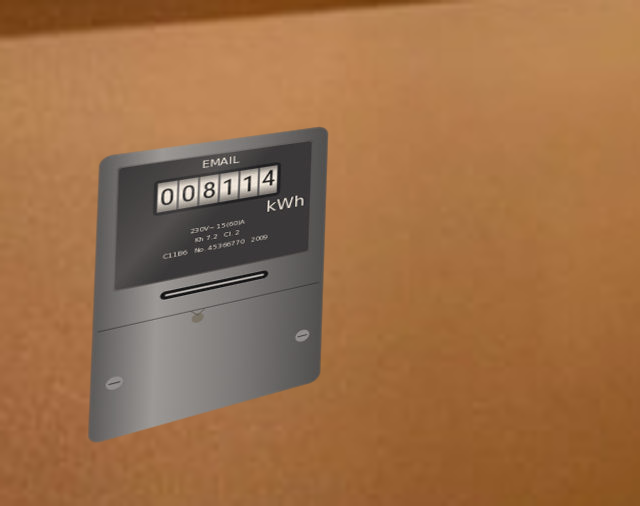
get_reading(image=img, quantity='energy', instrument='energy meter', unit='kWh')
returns 8114 kWh
